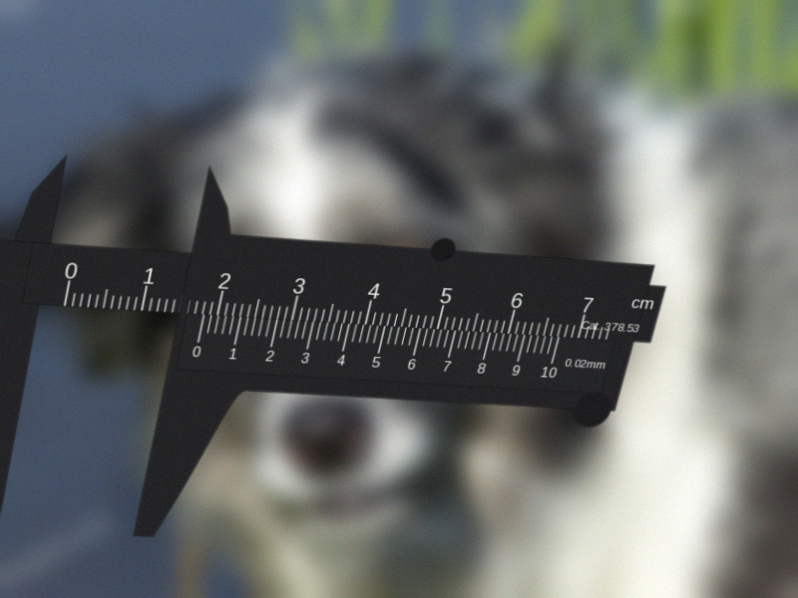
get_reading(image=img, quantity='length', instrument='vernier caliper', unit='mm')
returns 18.2 mm
